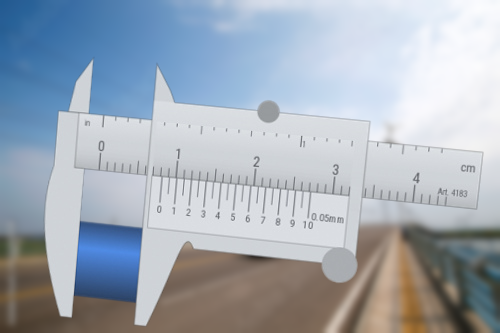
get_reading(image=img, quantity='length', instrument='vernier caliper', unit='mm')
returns 8.2 mm
